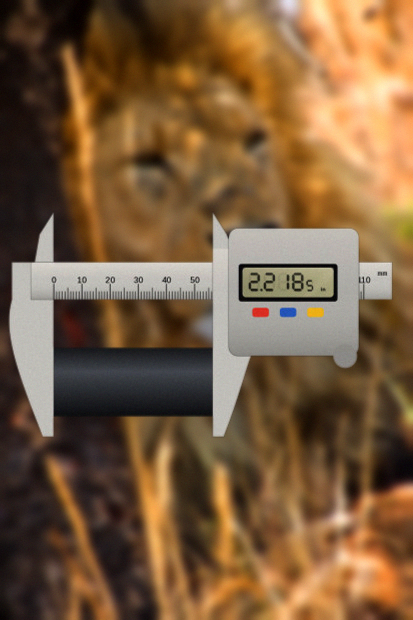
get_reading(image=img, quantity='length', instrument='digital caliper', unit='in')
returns 2.2185 in
